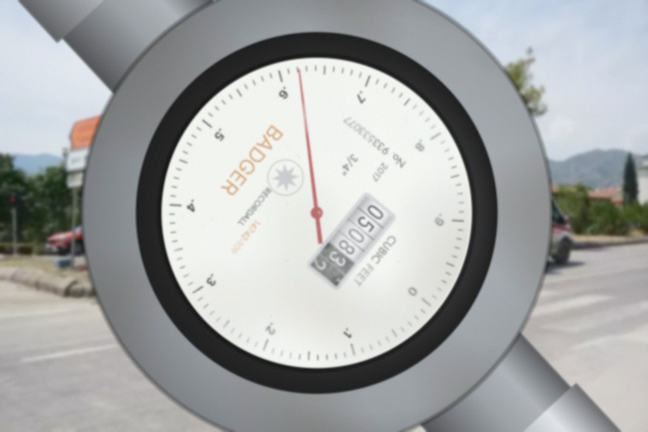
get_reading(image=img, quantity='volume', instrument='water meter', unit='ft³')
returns 50831.62 ft³
